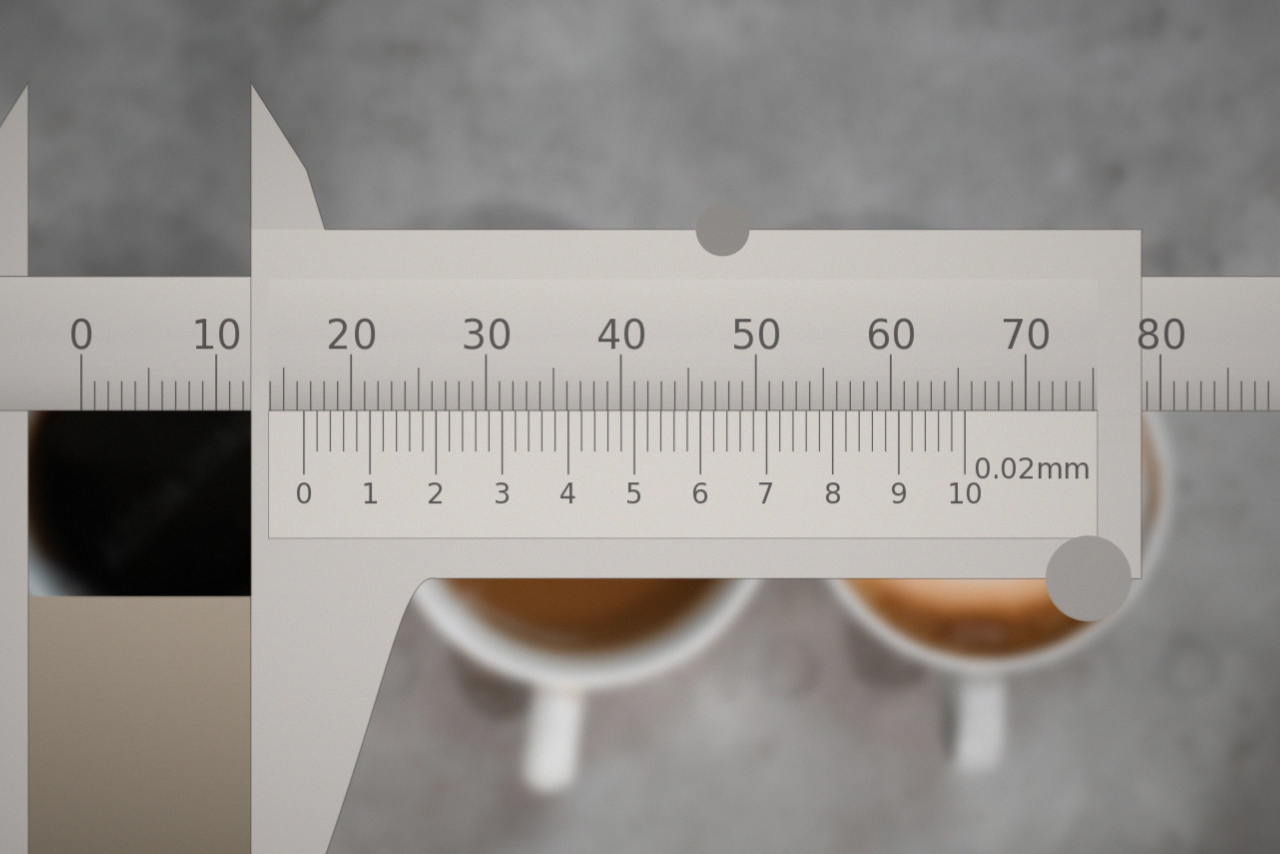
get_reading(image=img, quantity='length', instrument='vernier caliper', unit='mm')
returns 16.5 mm
